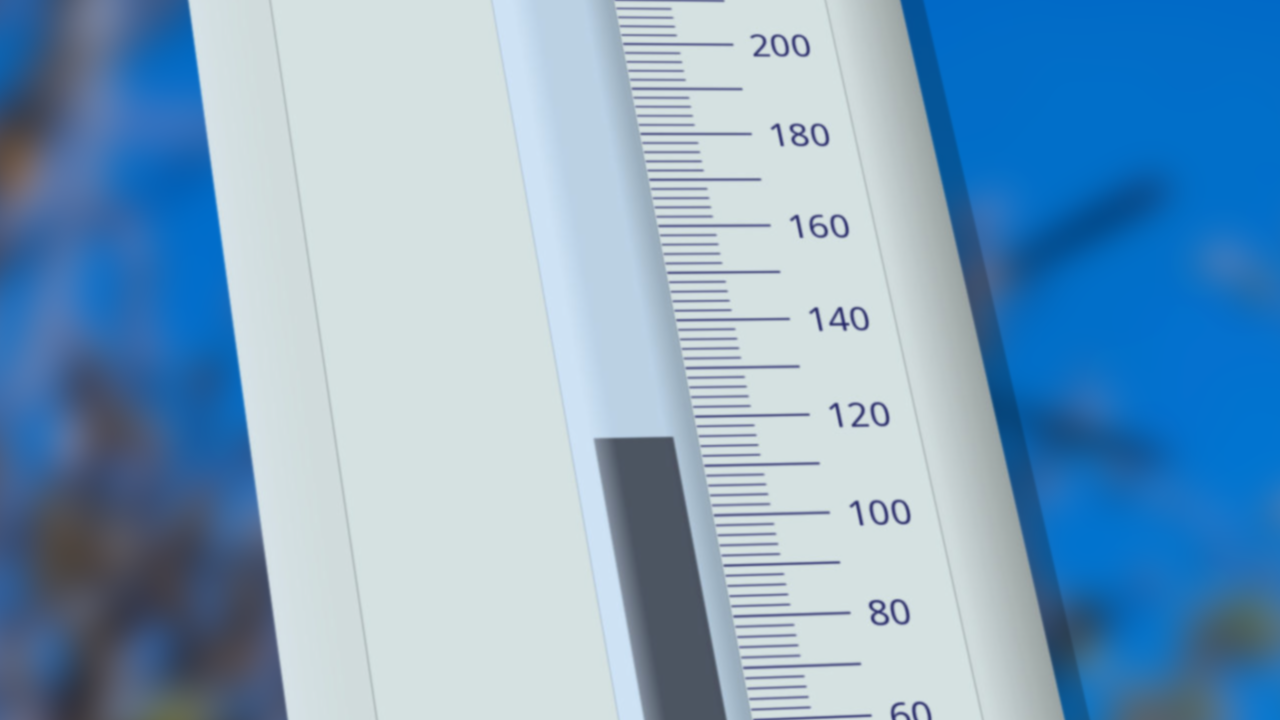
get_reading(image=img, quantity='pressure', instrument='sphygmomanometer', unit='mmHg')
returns 116 mmHg
